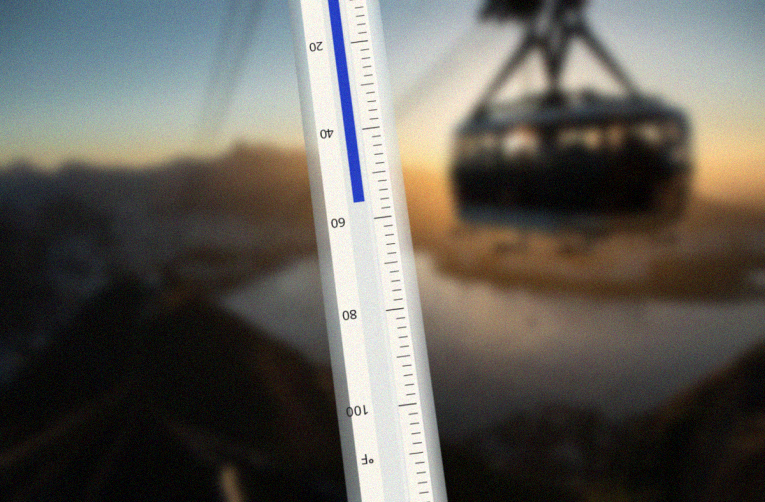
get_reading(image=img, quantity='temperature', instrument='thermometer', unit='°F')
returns 56 °F
